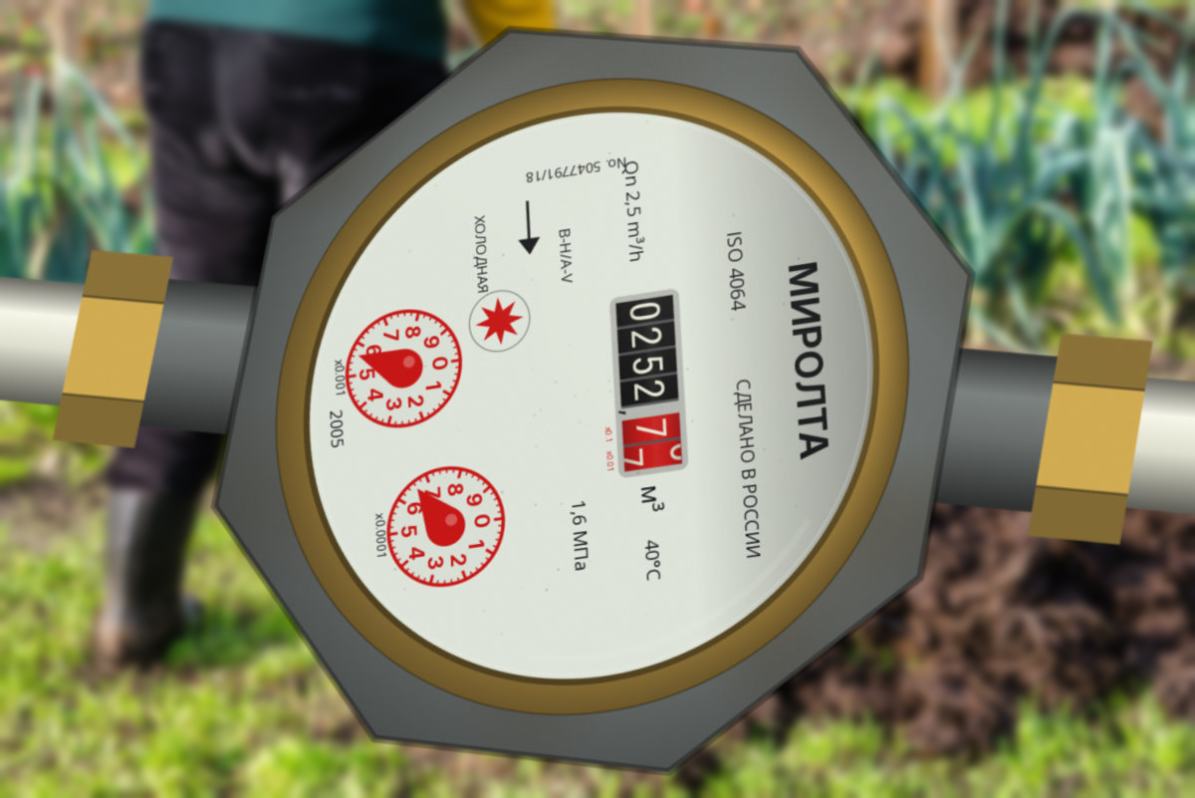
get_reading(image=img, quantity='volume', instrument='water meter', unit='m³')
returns 252.7656 m³
